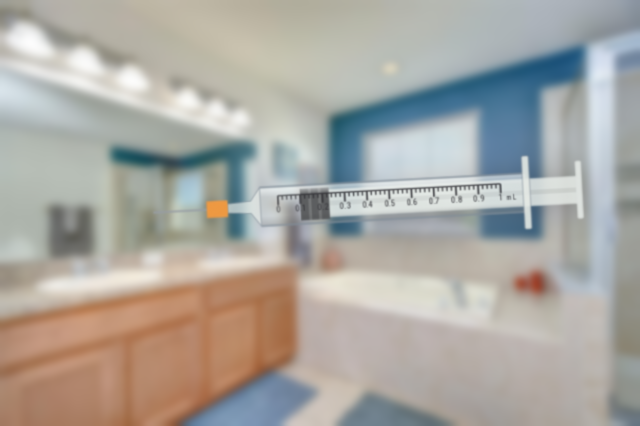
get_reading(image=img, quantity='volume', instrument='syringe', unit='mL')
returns 0.1 mL
